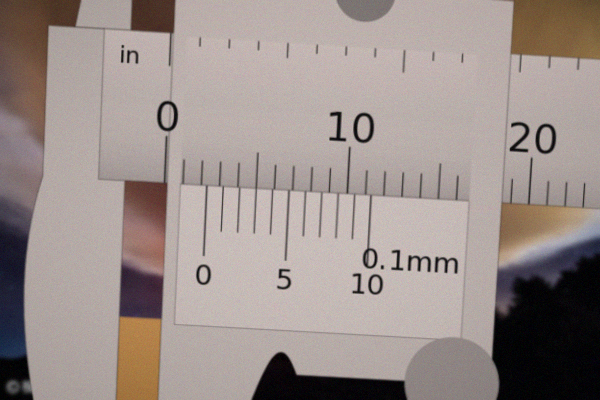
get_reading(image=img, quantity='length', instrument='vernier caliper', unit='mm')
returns 2.3 mm
